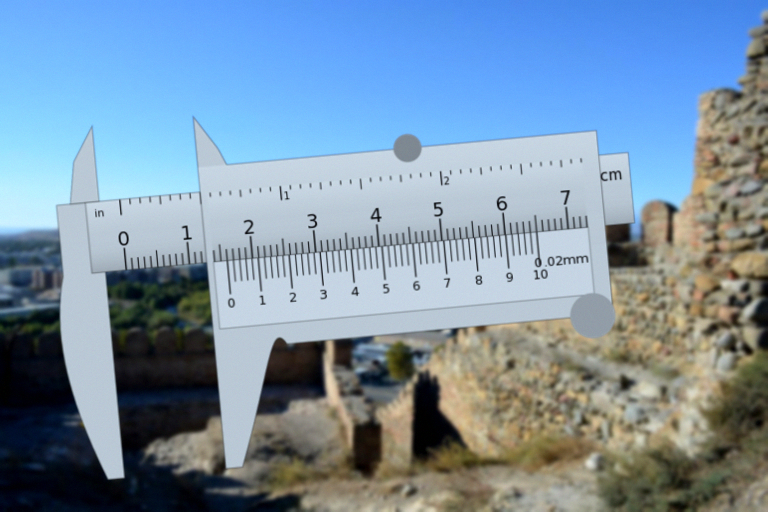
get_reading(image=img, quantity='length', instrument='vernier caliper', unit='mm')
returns 16.0 mm
